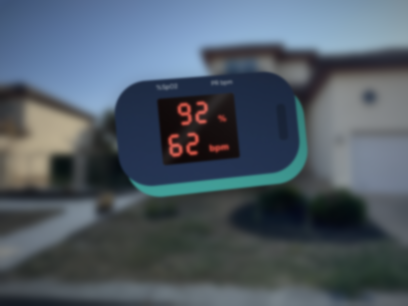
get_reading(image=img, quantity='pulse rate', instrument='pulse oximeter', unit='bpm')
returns 62 bpm
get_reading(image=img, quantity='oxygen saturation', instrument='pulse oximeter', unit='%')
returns 92 %
